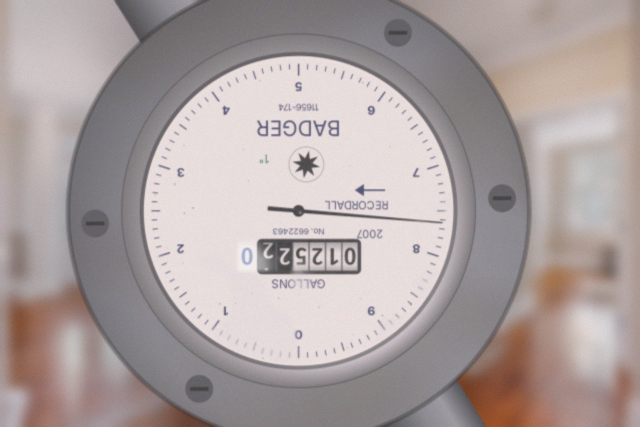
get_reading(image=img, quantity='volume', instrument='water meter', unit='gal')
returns 125217.6 gal
